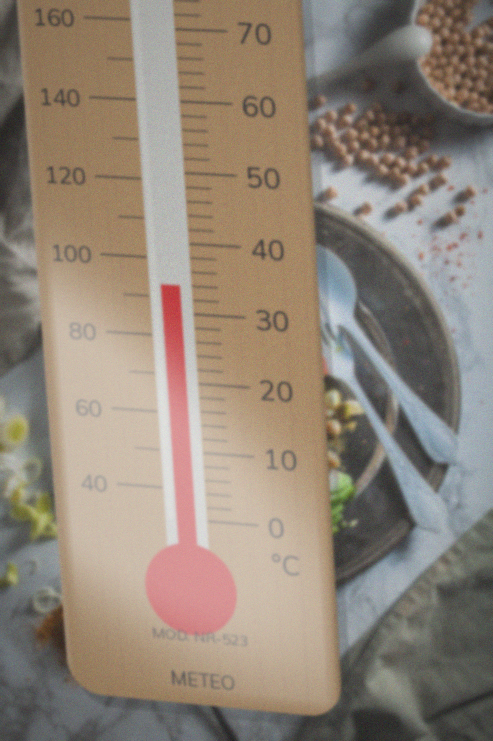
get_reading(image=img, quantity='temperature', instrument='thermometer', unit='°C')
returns 34 °C
